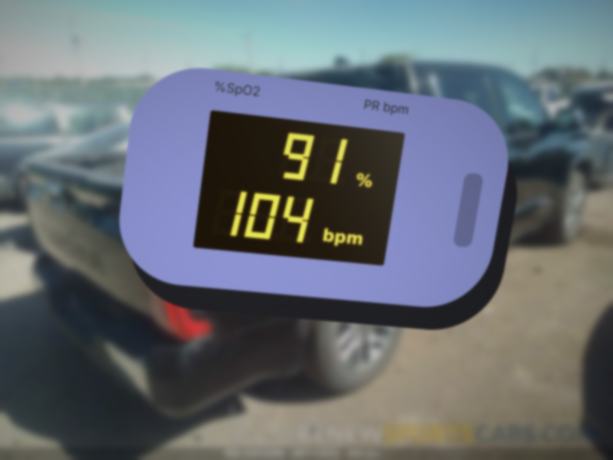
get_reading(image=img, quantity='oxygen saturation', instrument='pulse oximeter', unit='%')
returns 91 %
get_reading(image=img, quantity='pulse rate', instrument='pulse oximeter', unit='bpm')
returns 104 bpm
